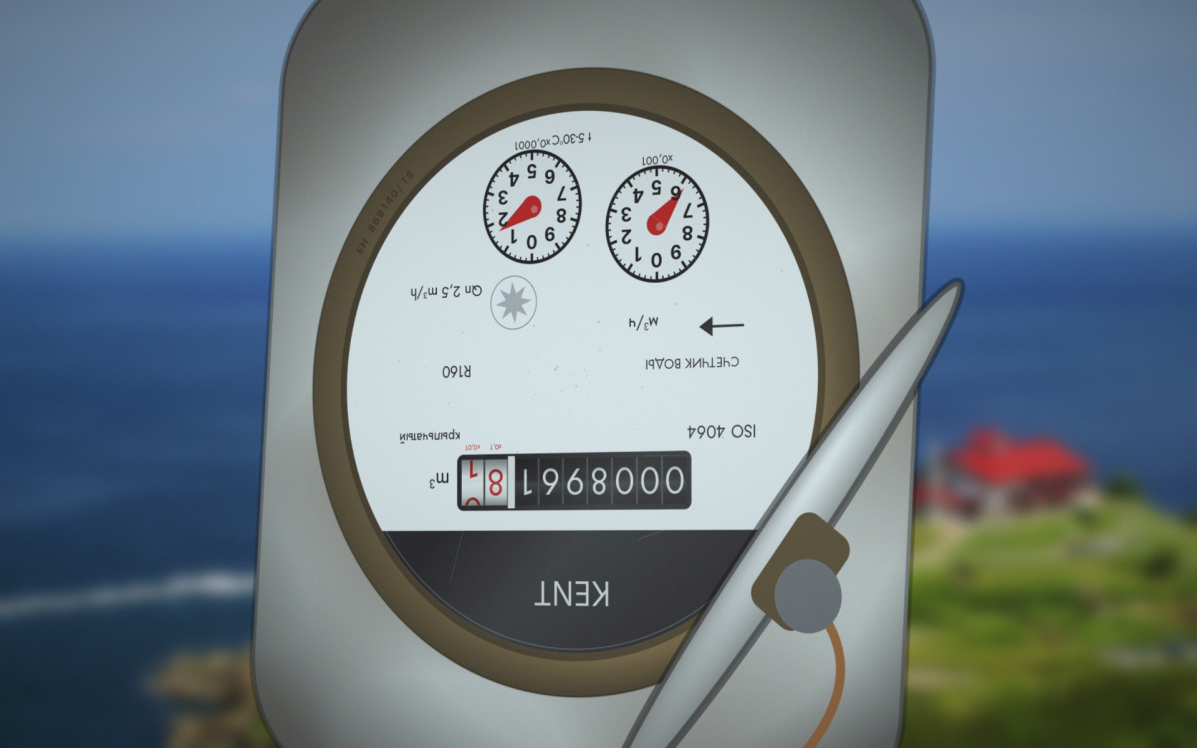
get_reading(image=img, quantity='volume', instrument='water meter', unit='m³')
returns 8961.8061 m³
